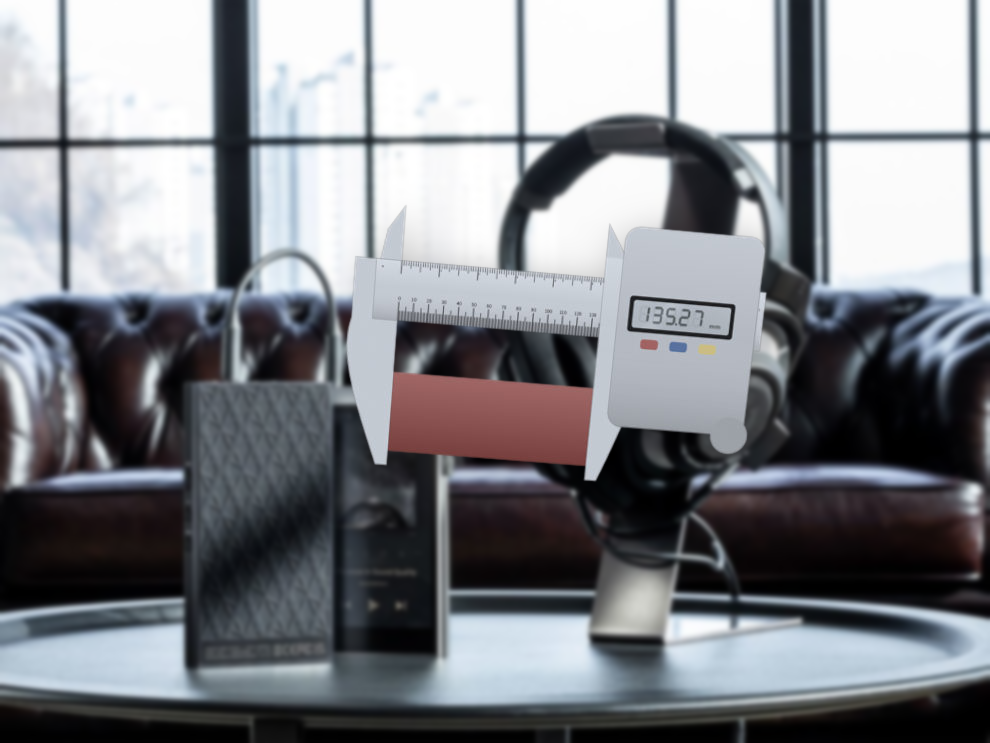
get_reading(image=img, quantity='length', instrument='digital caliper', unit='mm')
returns 135.27 mm
